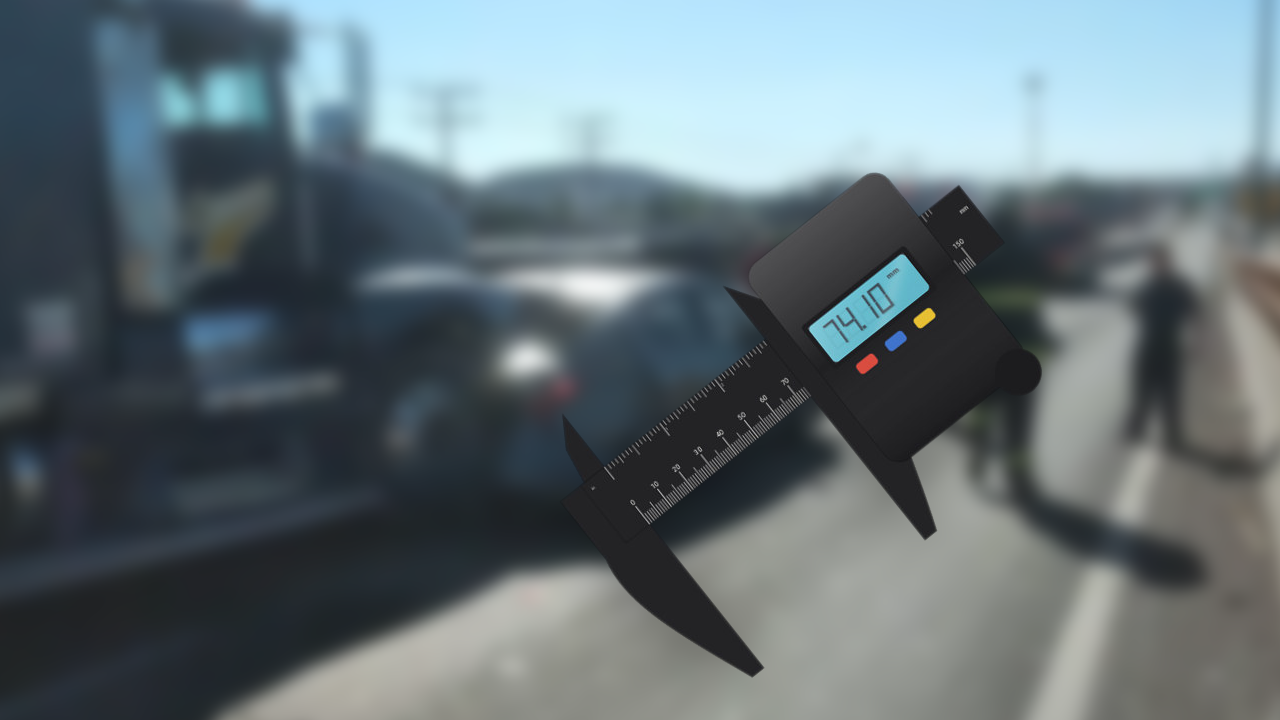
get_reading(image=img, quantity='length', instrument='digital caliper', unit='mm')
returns 74.10 mm
